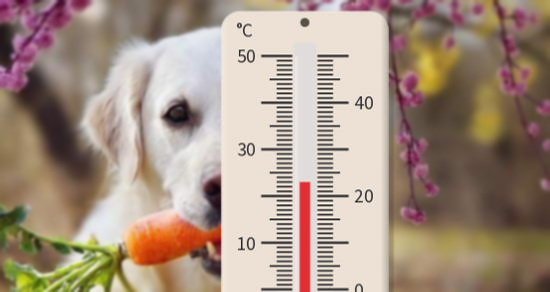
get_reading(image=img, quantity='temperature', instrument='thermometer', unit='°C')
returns 23 °C
